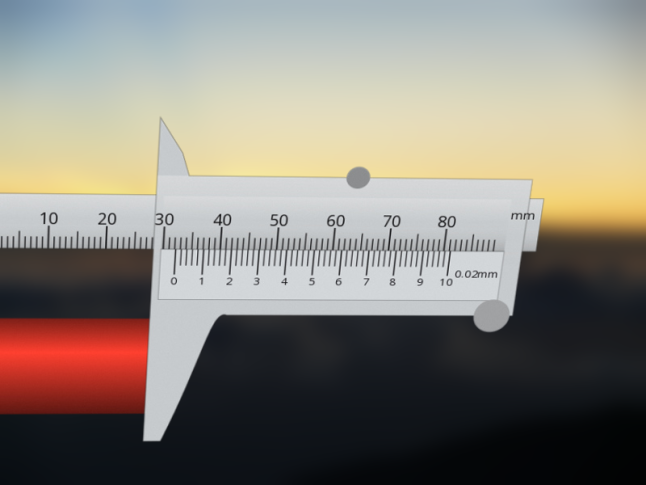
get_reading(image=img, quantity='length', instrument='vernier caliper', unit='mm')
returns 32.2 mm
